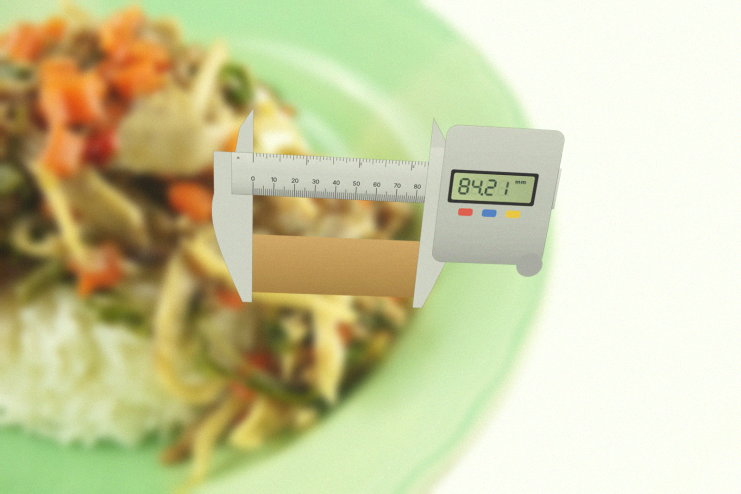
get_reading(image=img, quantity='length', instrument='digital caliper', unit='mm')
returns 84.21 mm
